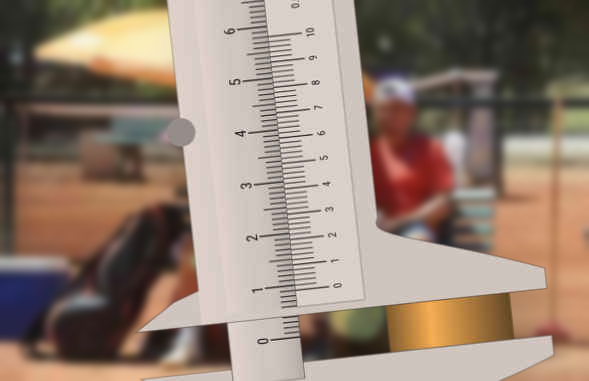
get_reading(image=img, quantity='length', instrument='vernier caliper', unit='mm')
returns 9.0 mm
